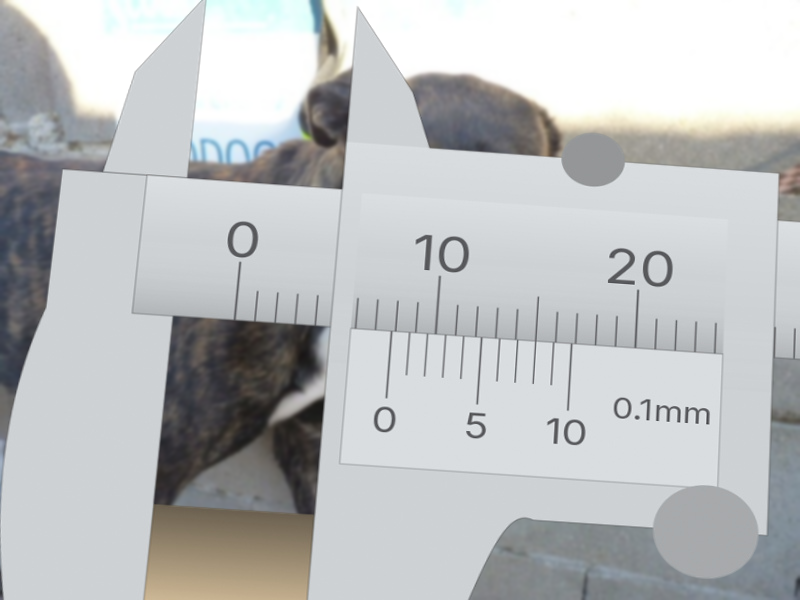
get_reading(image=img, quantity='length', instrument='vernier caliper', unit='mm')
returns 7.8 mm
